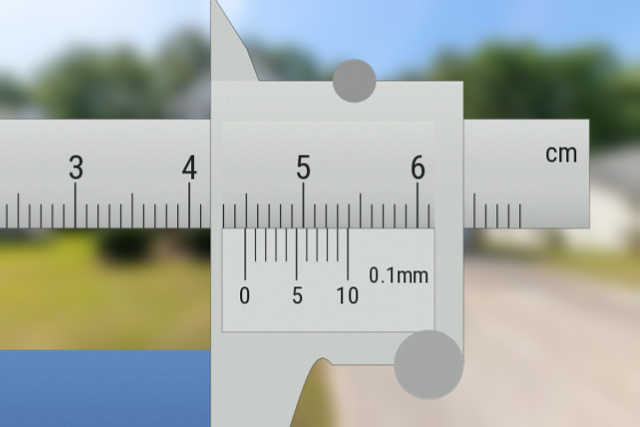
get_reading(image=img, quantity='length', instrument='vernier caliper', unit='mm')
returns 44.9 mm
